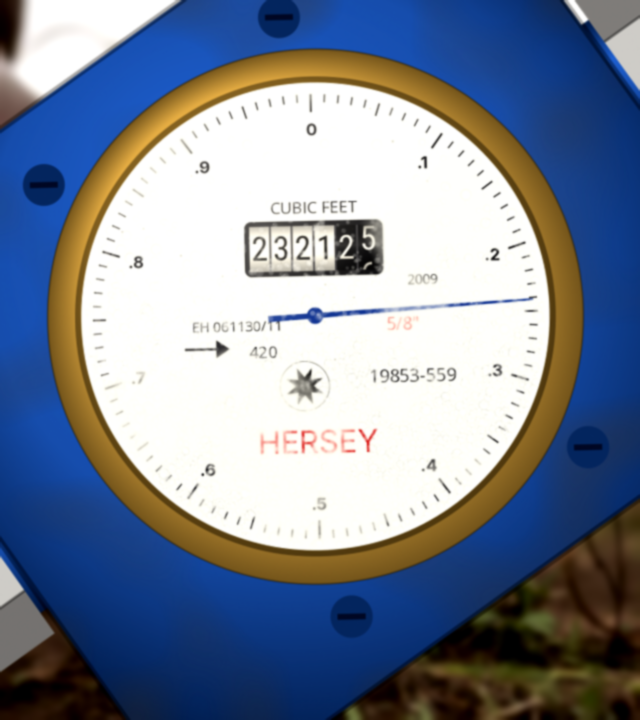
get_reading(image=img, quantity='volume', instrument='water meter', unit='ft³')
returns 232125.24 ft³
